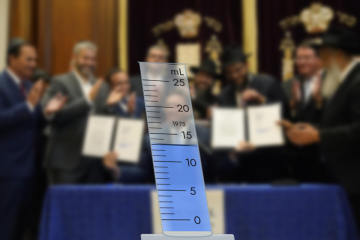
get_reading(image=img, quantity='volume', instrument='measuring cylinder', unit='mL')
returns 13 mL
